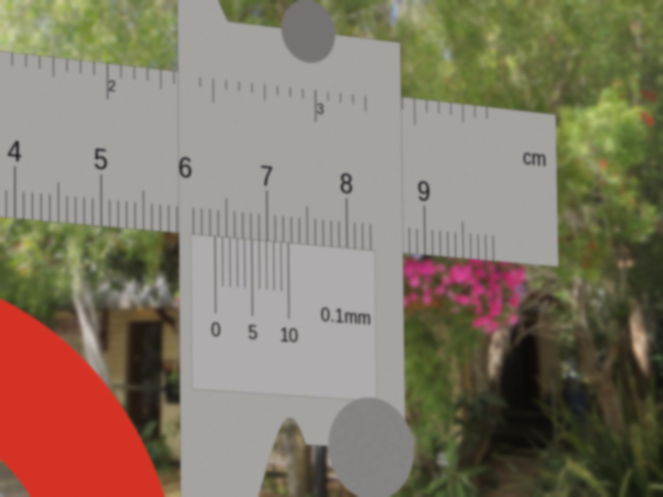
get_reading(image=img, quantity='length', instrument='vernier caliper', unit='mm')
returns 63.6 mm
